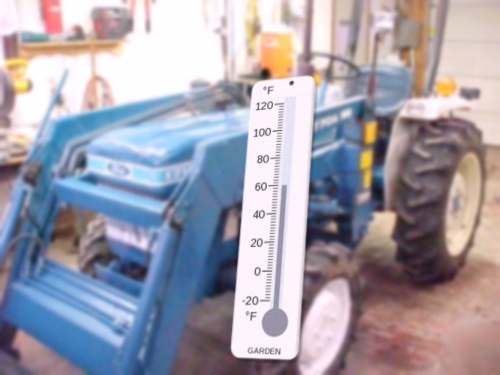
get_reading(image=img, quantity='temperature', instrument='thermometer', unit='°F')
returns 60 °F
